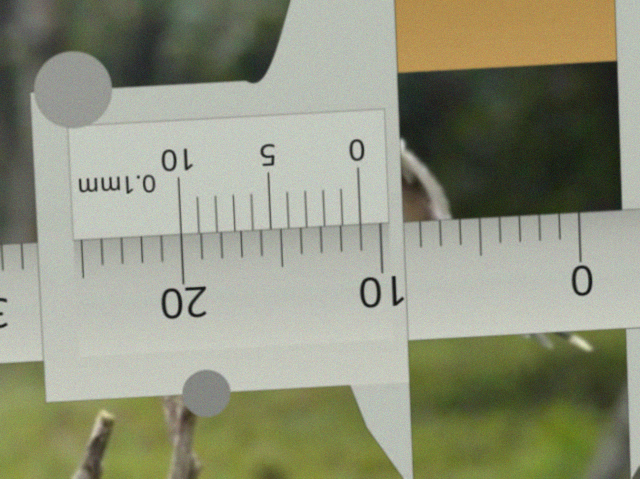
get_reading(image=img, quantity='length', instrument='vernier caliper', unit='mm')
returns 11.0 mm
